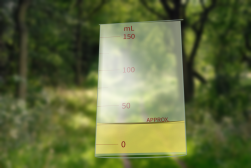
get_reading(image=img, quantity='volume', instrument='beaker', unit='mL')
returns 25 mL
